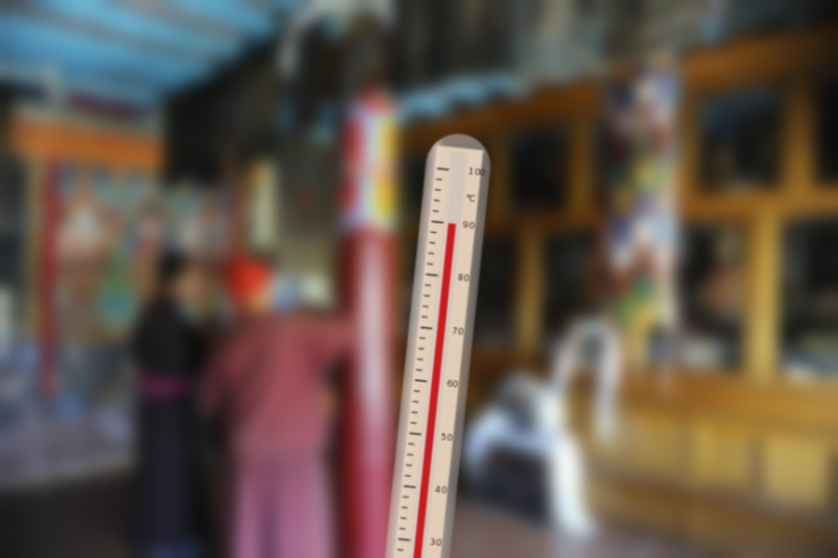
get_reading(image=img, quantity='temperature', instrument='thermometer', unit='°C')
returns 90 °C
